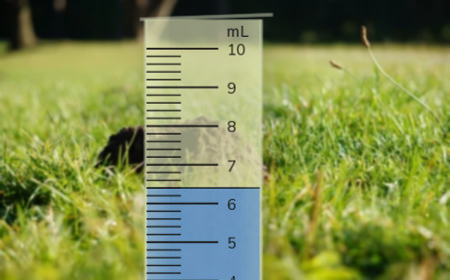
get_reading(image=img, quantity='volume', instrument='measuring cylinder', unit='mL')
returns 6.4 mL
